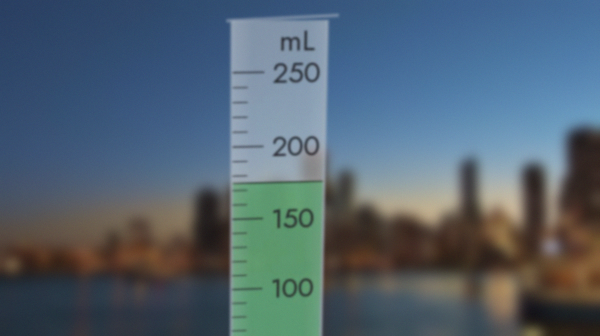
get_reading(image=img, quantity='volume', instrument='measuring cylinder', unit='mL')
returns 175 mL
